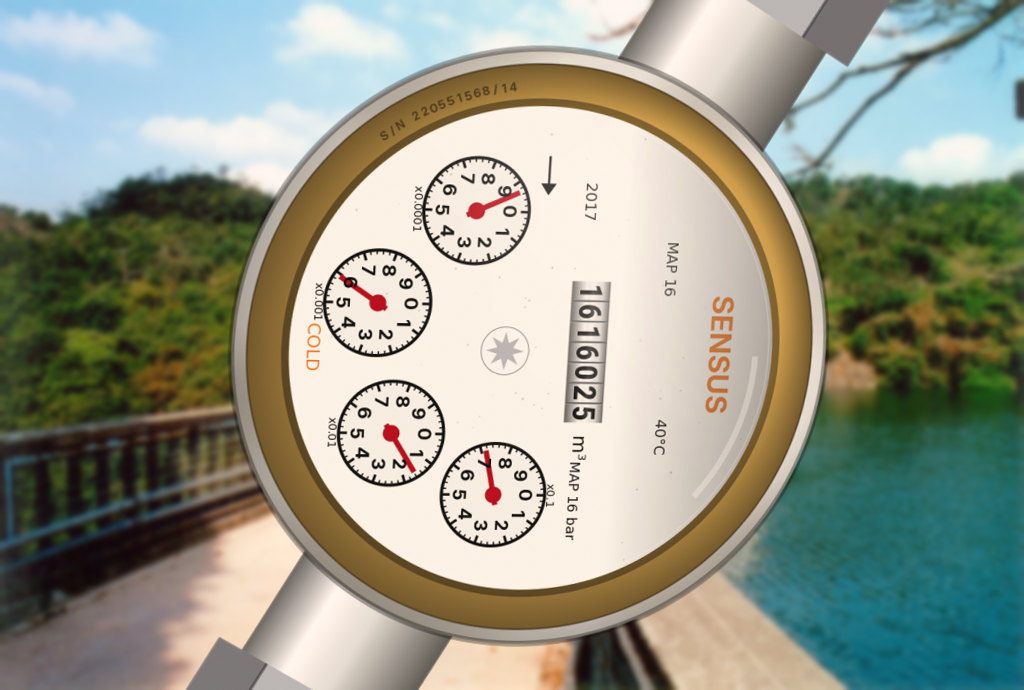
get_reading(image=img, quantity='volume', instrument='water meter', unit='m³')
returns 1616025.7159 m³
